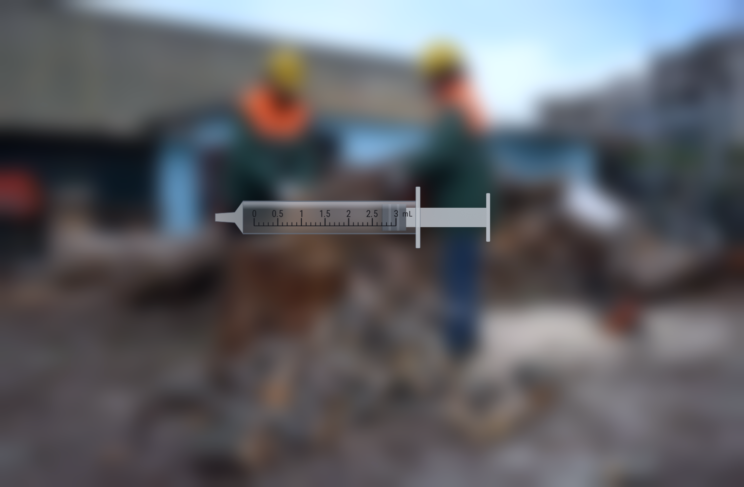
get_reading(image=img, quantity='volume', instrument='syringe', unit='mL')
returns 2.7 mL
